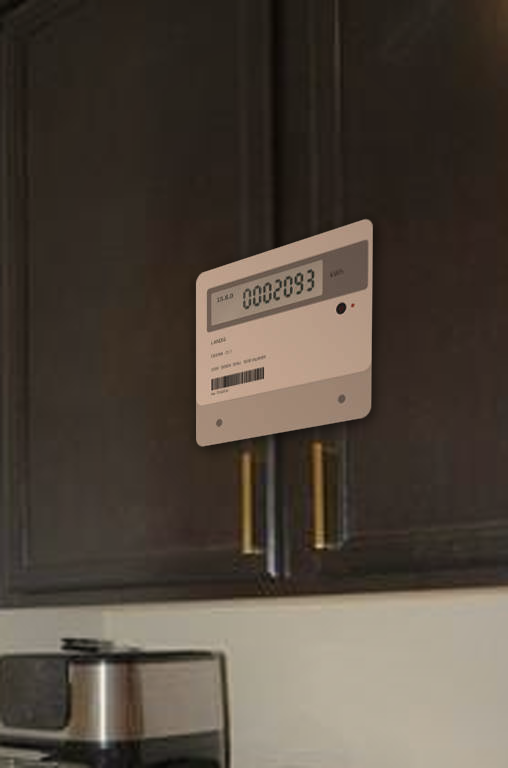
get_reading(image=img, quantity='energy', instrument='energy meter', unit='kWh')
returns 2093 kWh
